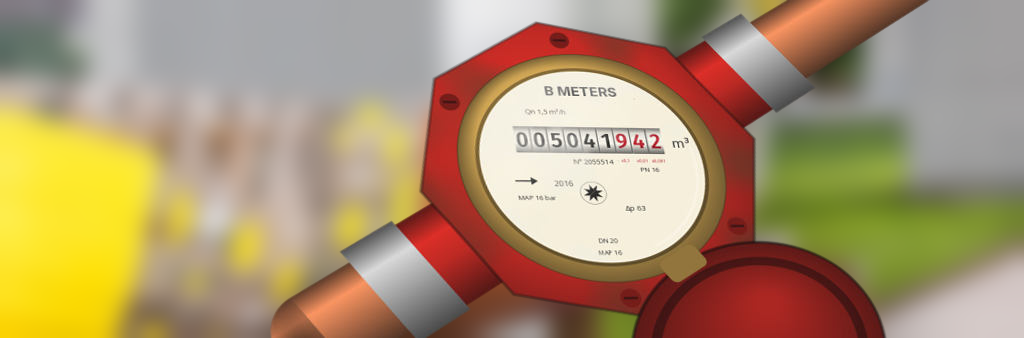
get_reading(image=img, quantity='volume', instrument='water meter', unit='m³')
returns 5041.942 m³
